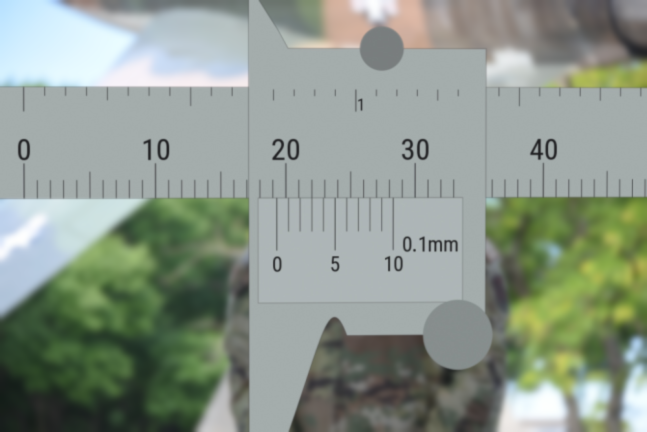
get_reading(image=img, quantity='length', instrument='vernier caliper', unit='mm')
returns 19.3 mm
